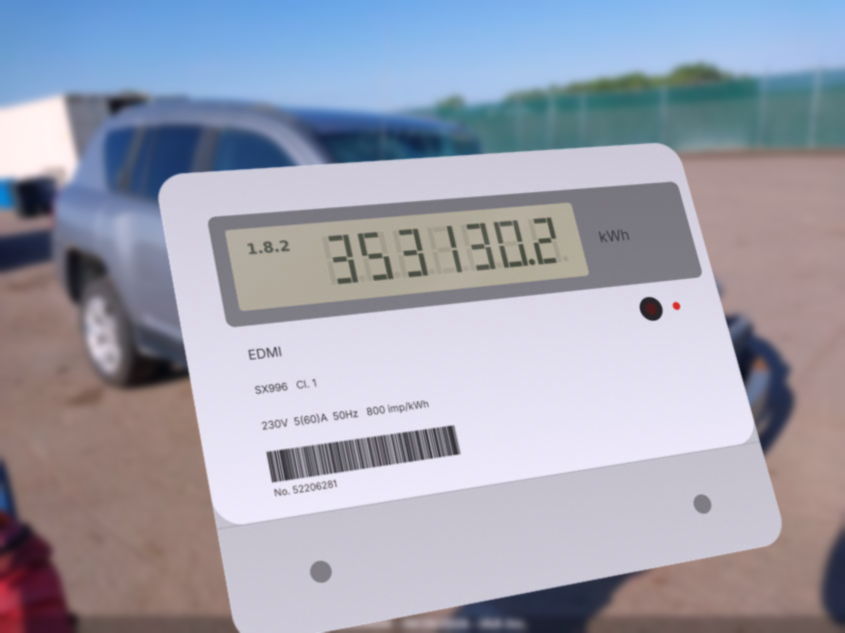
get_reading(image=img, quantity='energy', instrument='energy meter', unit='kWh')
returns 353130.2 kWh
